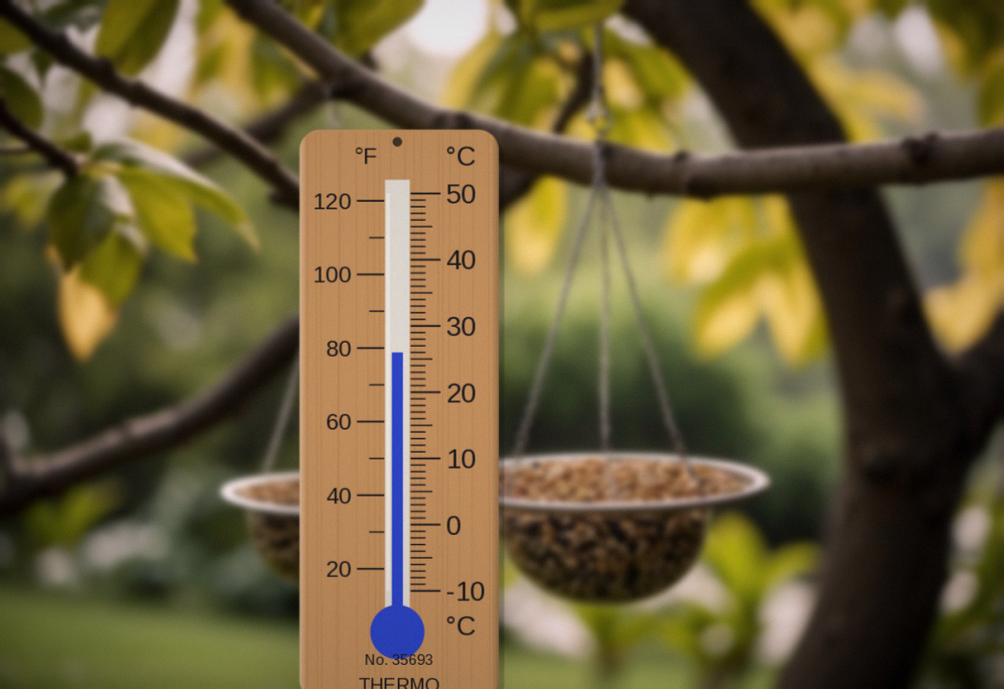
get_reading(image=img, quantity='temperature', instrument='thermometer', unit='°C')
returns 26 °C
